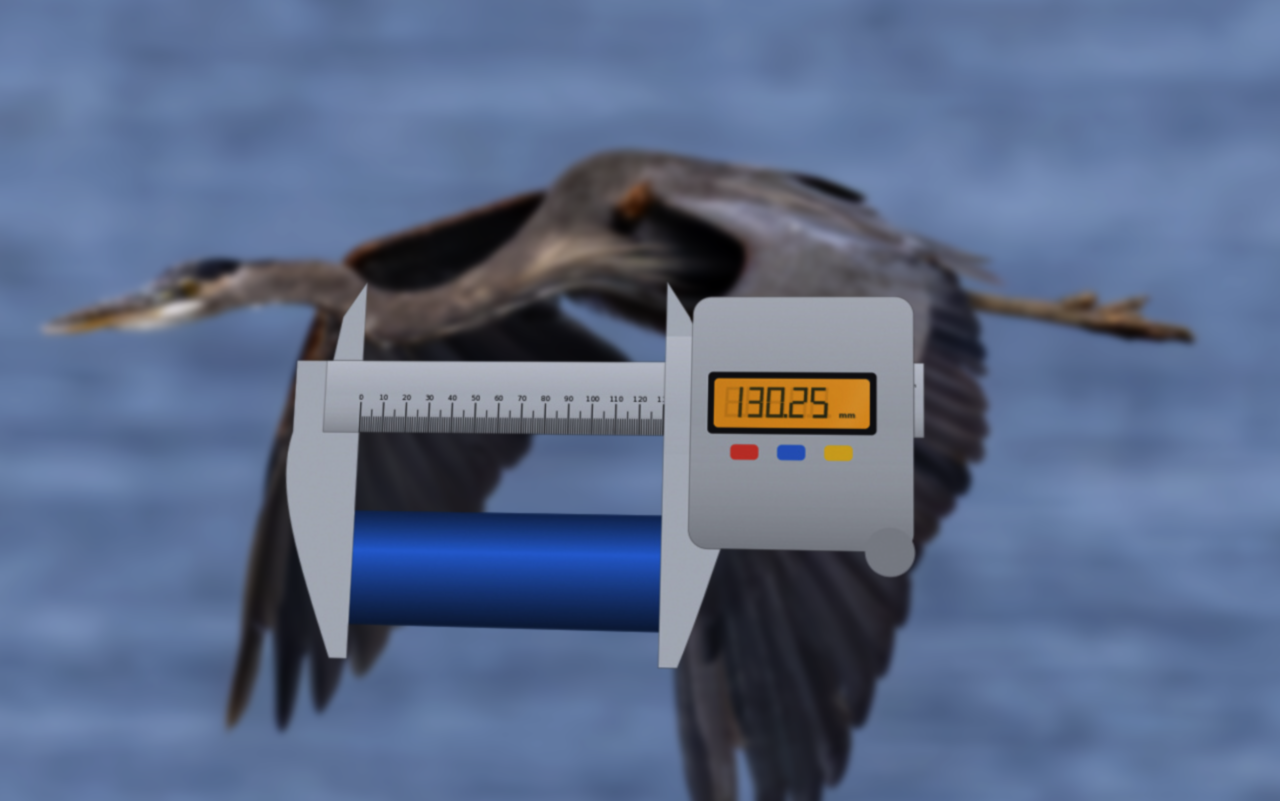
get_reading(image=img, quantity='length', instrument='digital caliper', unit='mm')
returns 130.25 mm
